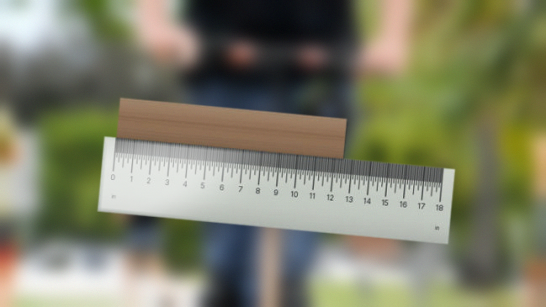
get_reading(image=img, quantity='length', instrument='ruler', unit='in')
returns 12.5 in
